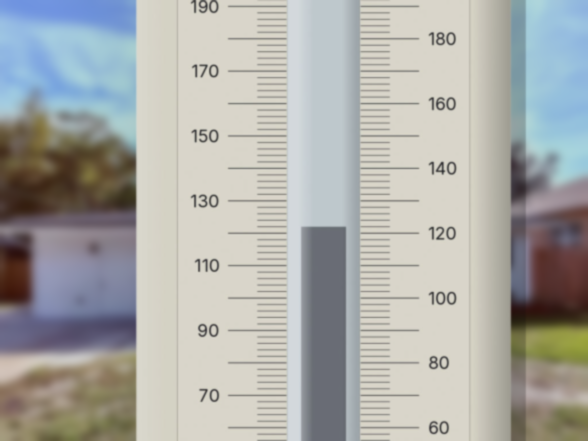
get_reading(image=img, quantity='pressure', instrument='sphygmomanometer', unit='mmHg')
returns 122 mmHg
